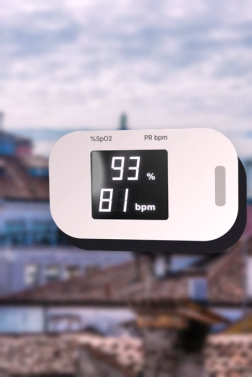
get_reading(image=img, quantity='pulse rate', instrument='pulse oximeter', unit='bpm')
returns 81 bpm
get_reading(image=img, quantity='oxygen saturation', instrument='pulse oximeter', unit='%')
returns 93 %
